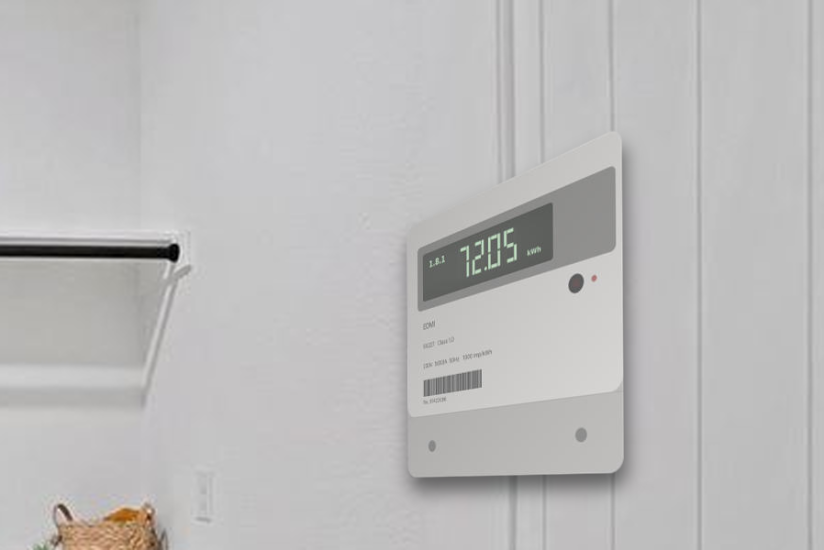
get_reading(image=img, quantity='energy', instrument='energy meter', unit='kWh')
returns 72.05 kWh
